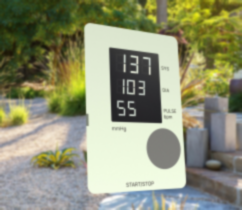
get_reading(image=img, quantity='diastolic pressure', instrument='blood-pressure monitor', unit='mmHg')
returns 103 mmHg
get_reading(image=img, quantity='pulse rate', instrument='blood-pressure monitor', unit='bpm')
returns 55 bpm
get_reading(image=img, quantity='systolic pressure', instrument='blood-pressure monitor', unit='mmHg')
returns 137 mmHg
